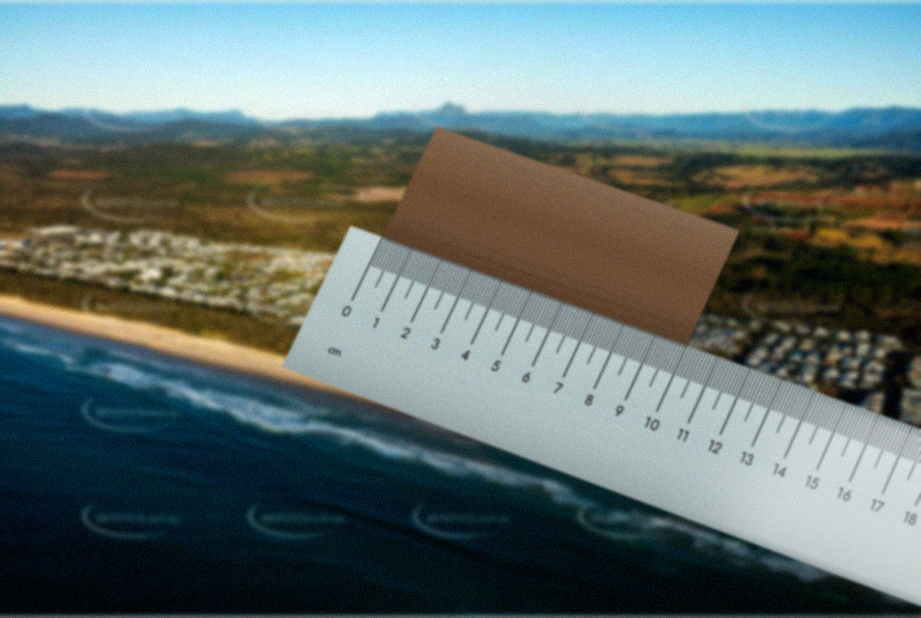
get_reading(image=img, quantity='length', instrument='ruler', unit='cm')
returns 10 cm
